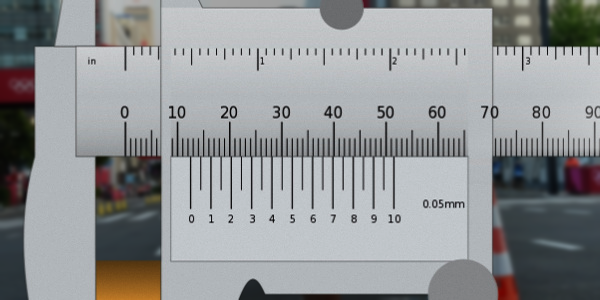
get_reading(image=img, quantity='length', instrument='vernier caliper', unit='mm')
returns 12.5 mm
